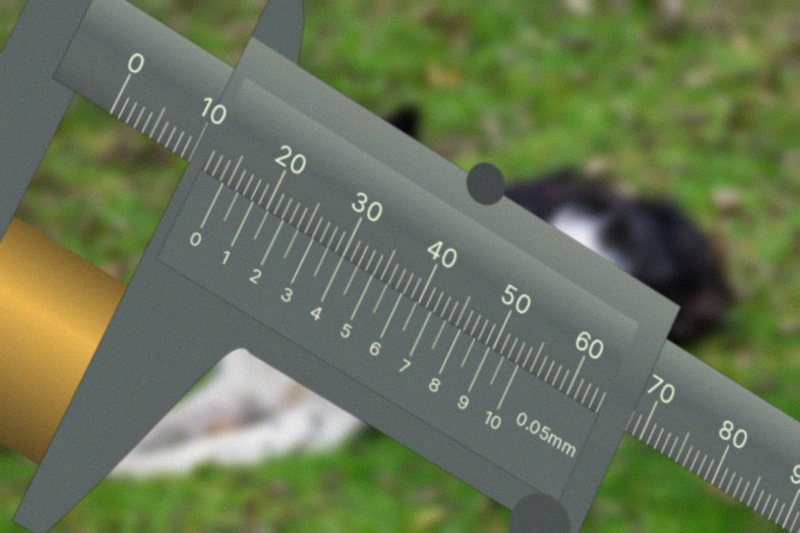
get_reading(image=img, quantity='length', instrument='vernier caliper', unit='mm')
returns 14.4 mm
